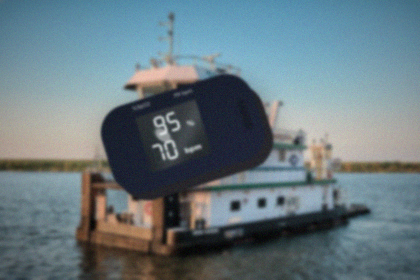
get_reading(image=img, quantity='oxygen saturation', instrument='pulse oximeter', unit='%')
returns 95 %
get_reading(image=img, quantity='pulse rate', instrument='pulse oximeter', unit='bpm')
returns 70 bpm
